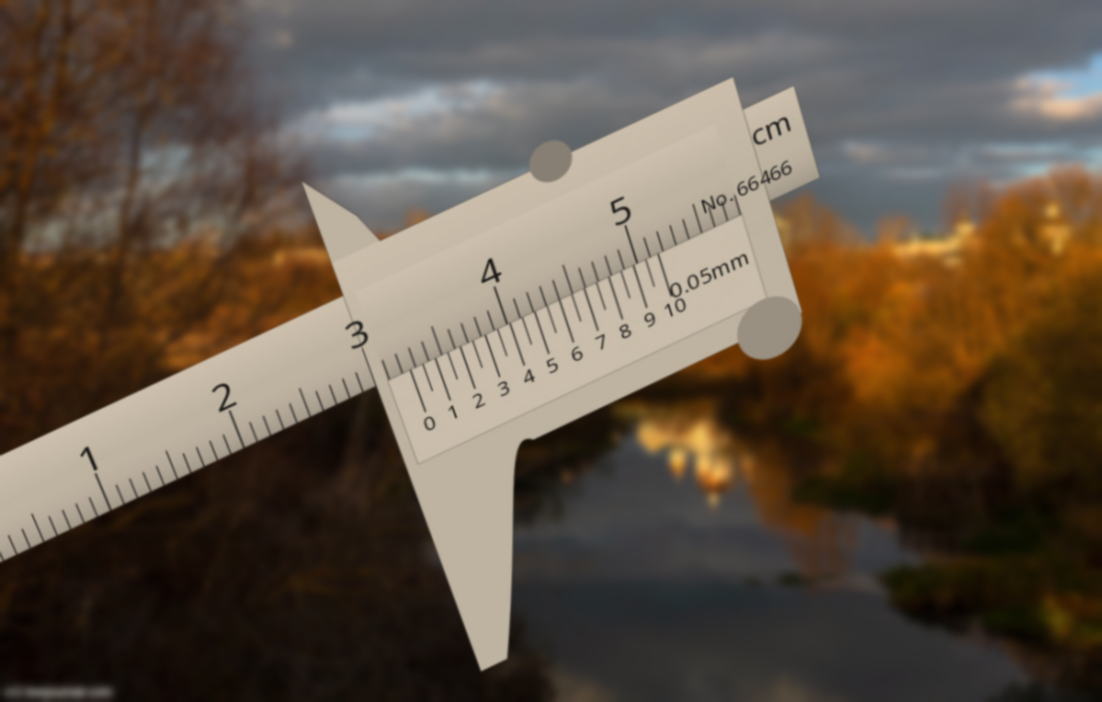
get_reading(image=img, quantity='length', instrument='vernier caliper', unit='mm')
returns 32.6 mm
